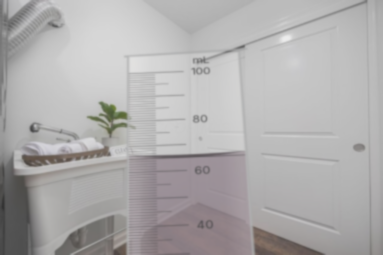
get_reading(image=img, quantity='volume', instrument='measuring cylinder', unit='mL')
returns 65 mL
